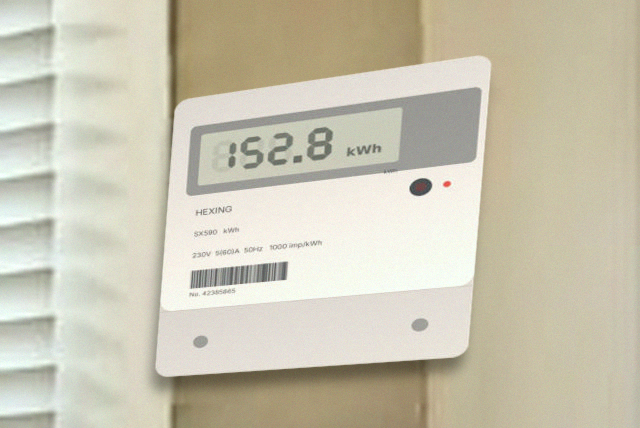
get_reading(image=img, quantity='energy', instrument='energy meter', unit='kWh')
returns 152.8 kWh
